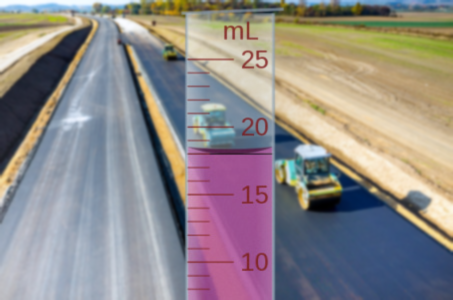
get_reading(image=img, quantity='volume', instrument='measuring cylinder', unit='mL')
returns 18 mL
